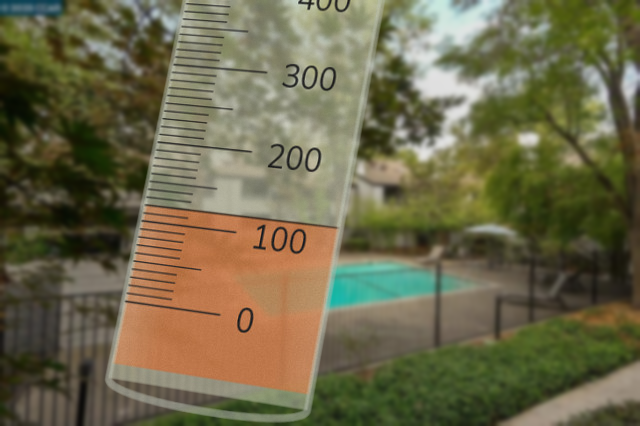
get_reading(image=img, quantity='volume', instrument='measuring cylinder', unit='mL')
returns 120 mL
